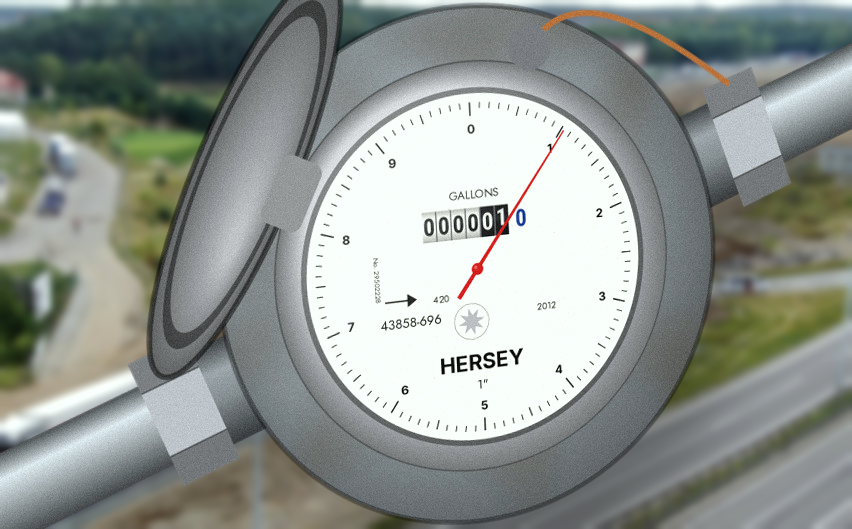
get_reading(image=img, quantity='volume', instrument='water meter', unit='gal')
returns 11.0 gal
